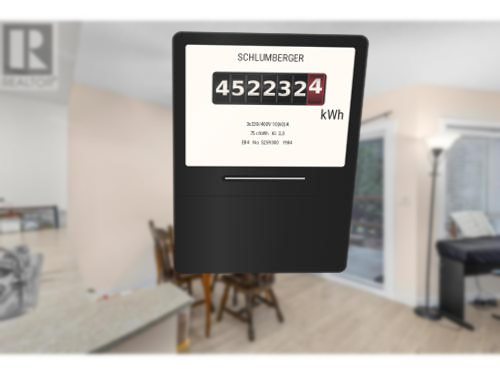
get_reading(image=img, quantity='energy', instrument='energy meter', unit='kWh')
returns 452232.4 kWh
